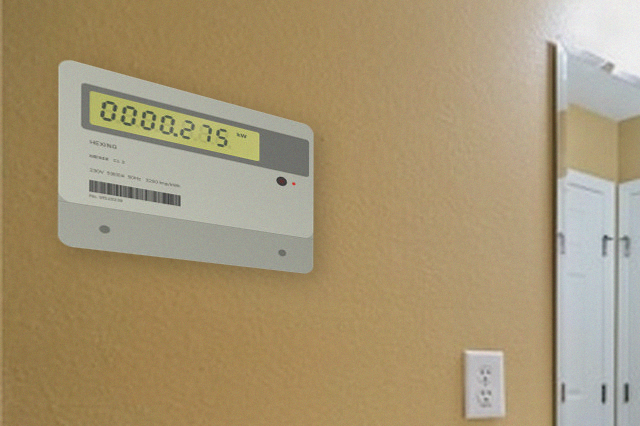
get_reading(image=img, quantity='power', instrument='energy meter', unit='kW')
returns 0.275 kW
